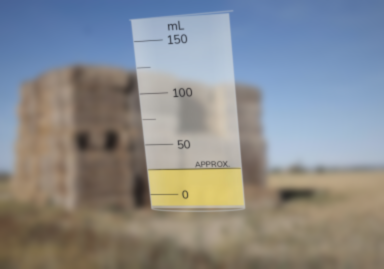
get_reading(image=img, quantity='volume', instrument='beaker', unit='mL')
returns 25 mL
